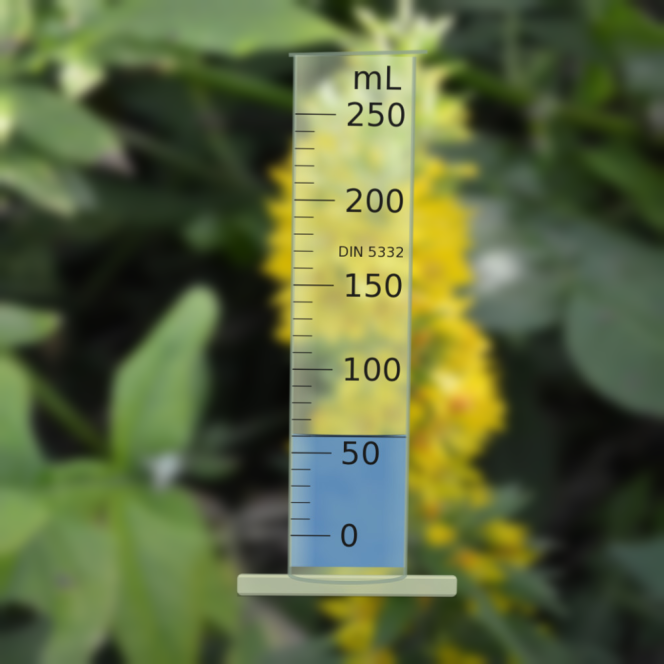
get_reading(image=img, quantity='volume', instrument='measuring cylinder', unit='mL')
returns 60 mL
